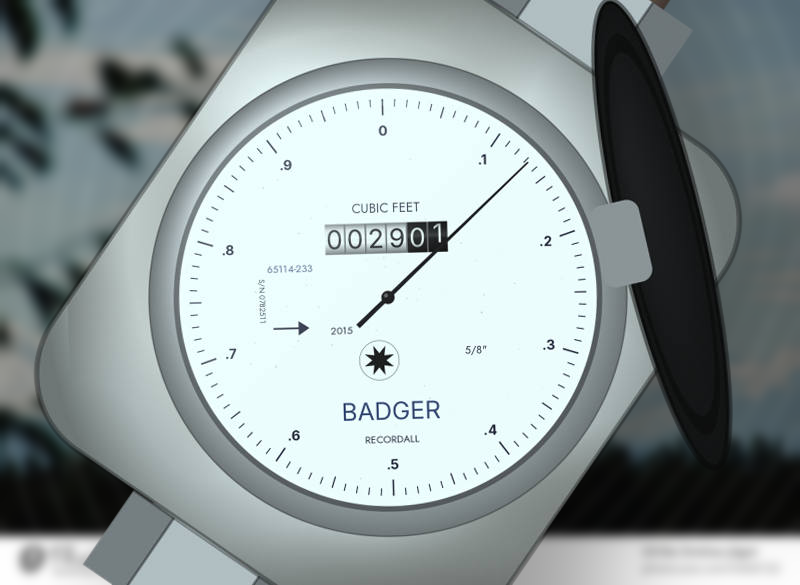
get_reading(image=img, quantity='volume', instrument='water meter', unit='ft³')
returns 2901.13 ft³
